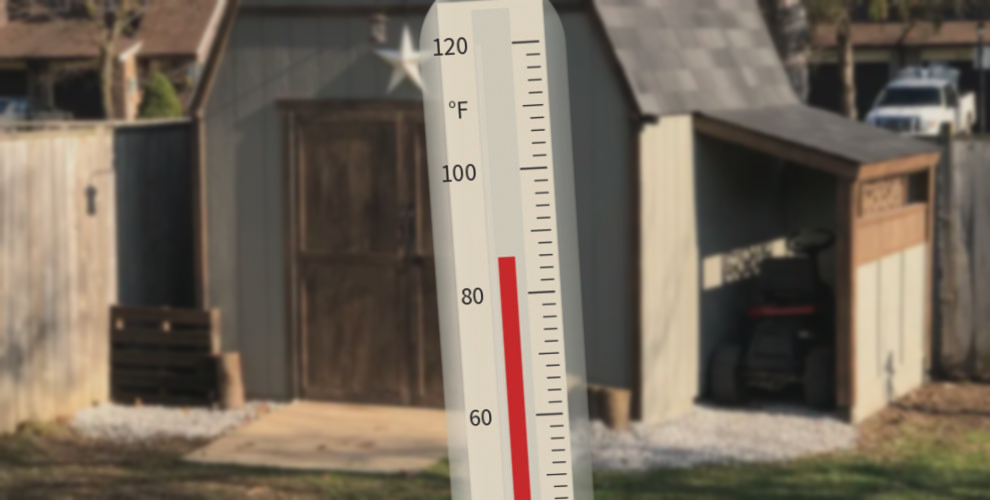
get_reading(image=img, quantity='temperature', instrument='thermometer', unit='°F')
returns 86 °F
